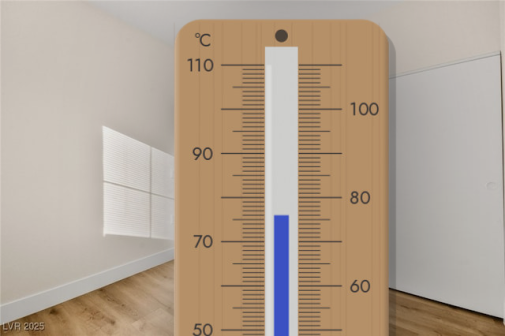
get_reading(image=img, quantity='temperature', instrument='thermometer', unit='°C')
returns 76 °C
